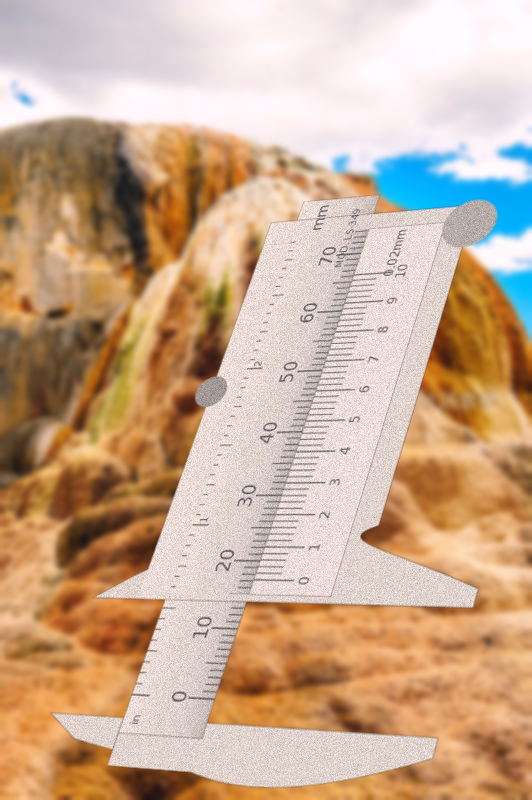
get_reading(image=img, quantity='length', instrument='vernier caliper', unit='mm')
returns 17.2 mm
